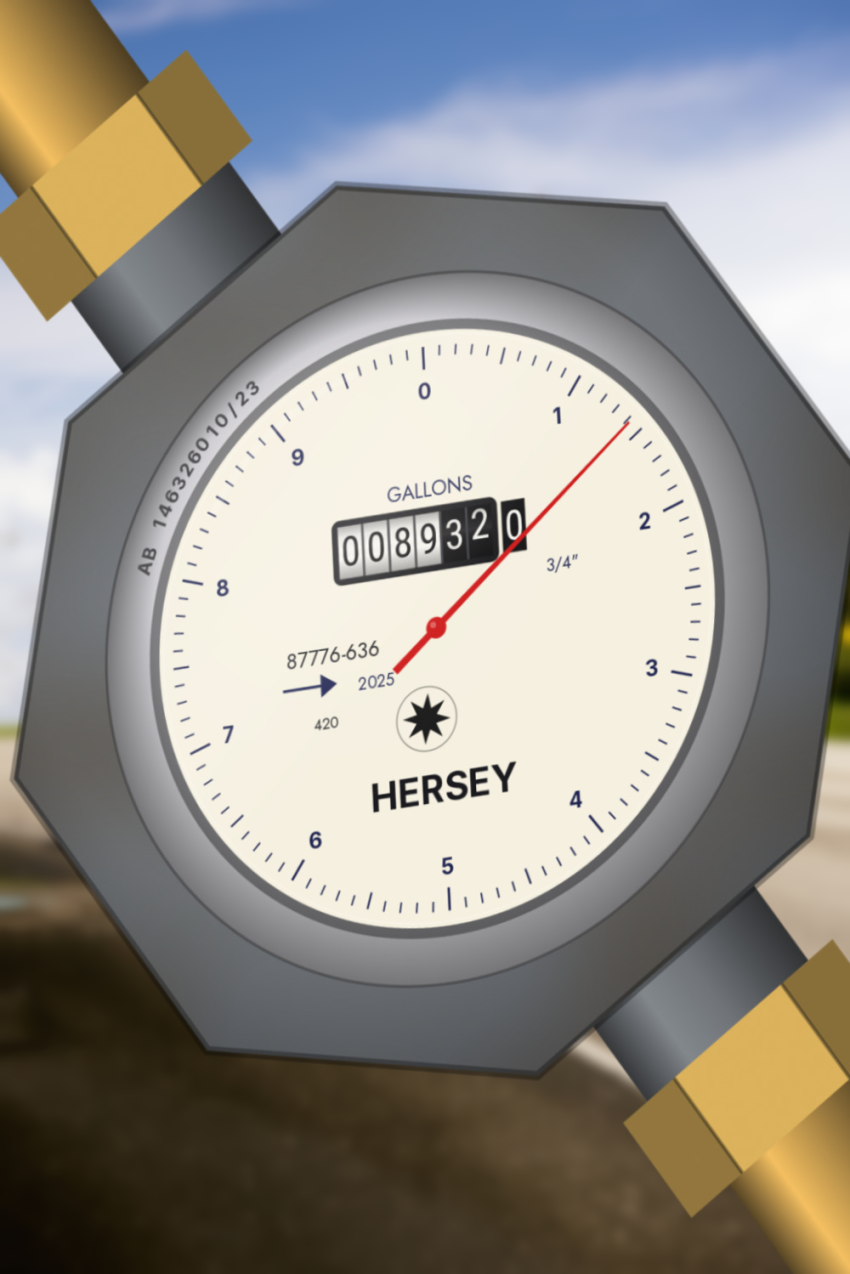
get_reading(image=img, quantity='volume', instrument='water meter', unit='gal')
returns 89321.4 gal
